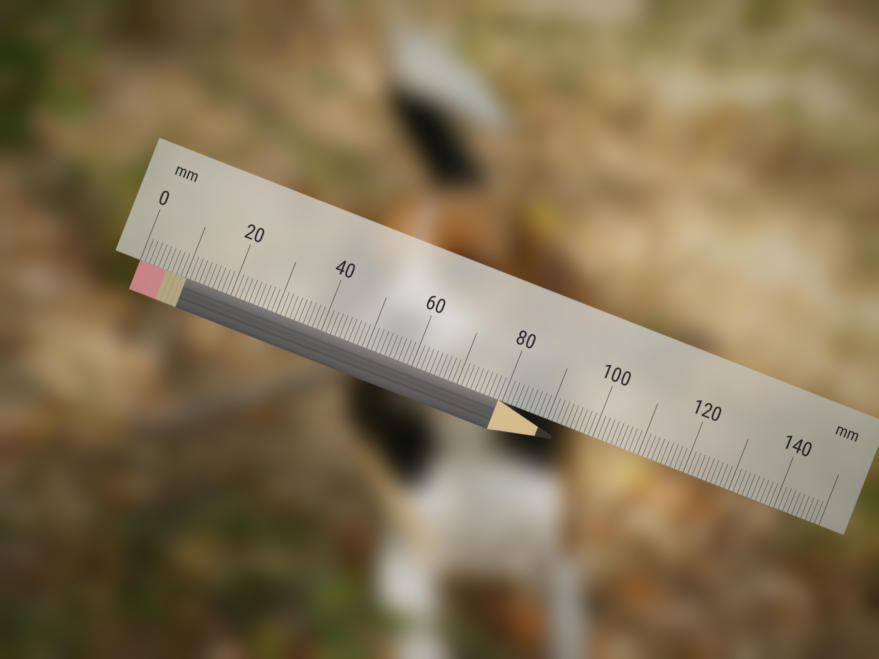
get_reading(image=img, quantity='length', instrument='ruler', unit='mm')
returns 92 mm
